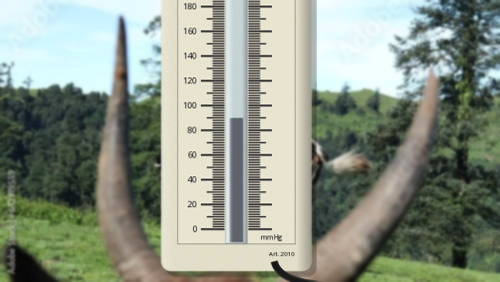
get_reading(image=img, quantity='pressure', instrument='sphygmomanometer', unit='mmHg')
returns 90 mmHg
